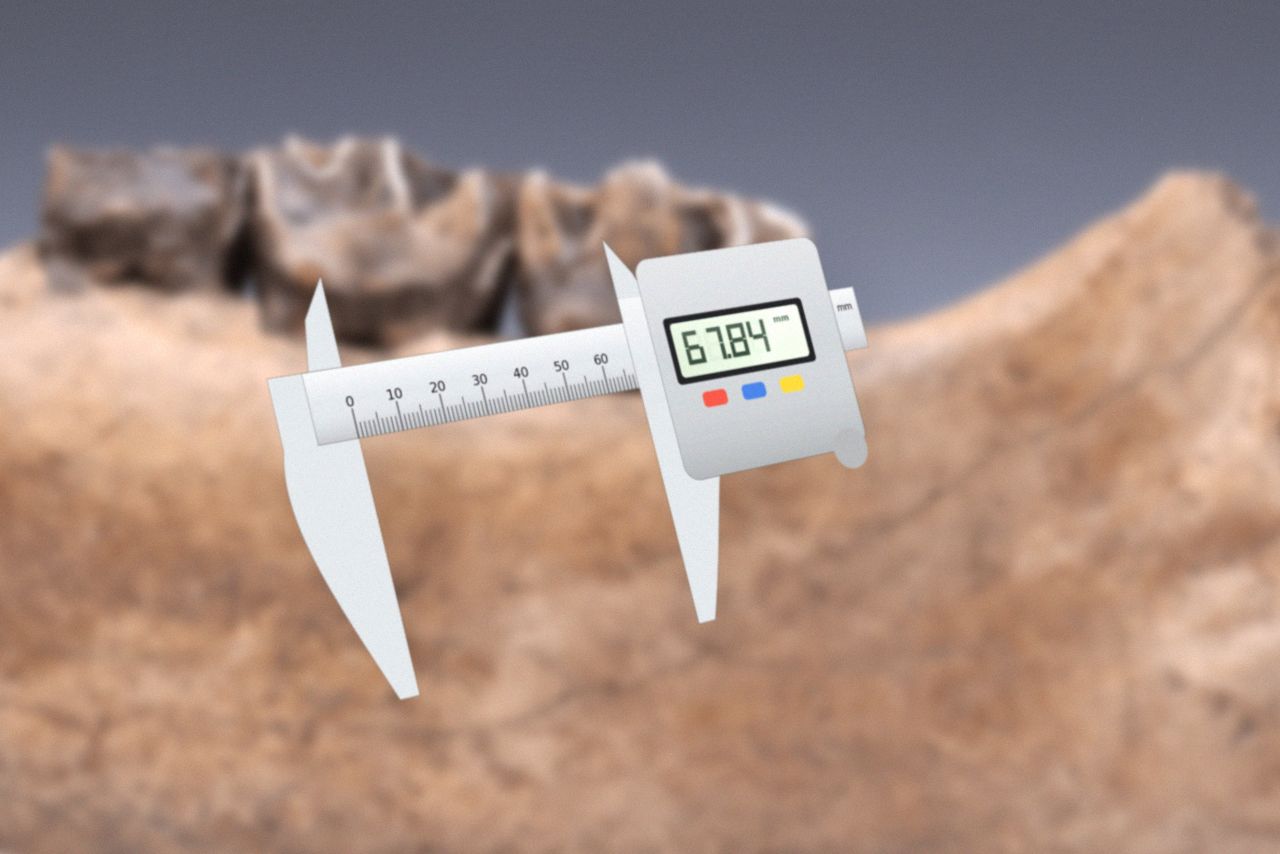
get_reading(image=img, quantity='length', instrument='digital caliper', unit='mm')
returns 67.84 mm
